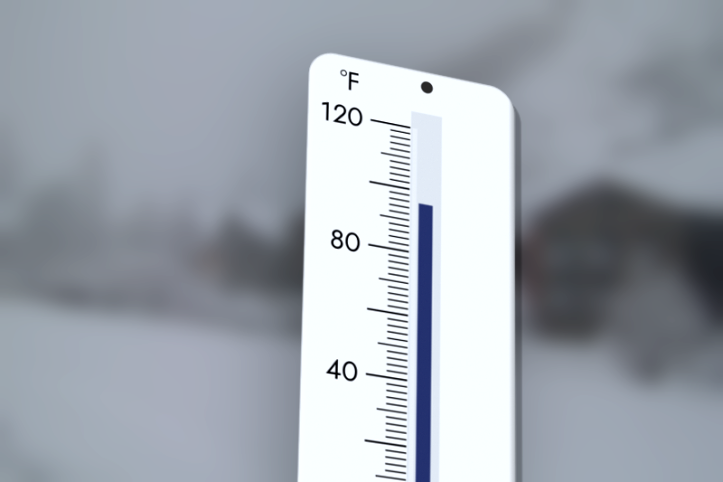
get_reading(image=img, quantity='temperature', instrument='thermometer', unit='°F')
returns 96 °F
